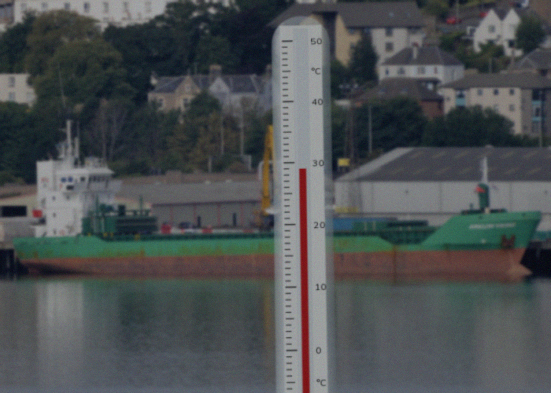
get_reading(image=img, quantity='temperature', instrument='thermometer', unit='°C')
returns 29 °C
